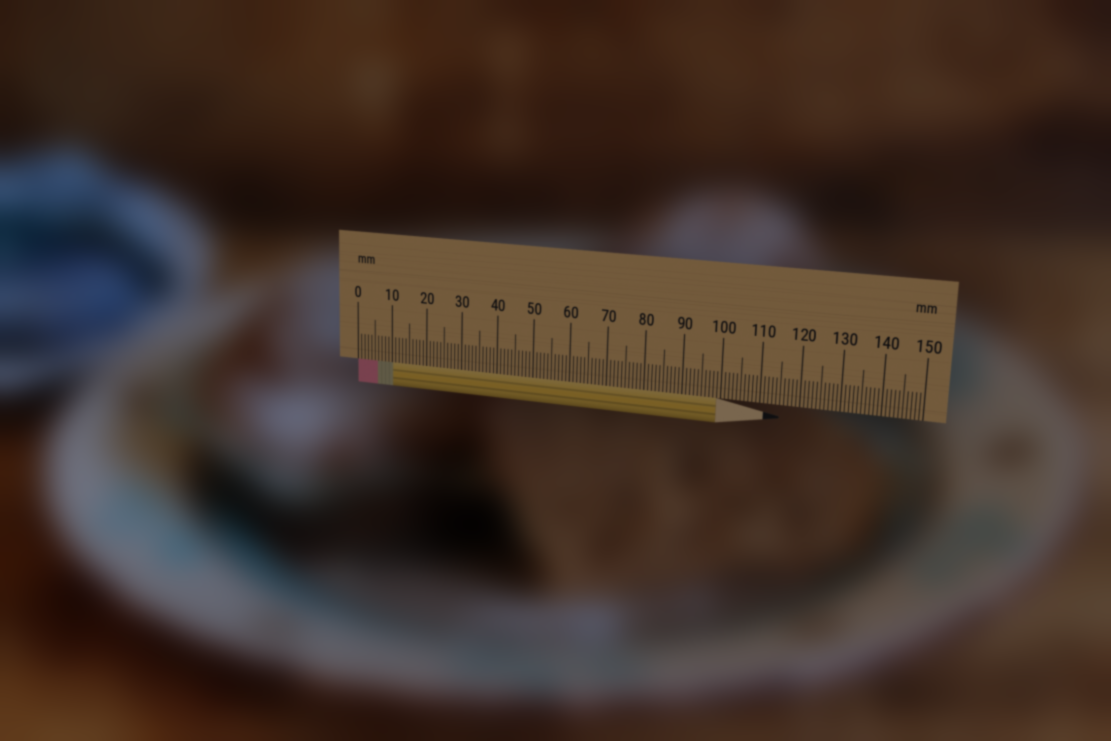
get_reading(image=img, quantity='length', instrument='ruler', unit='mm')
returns 115 mm
